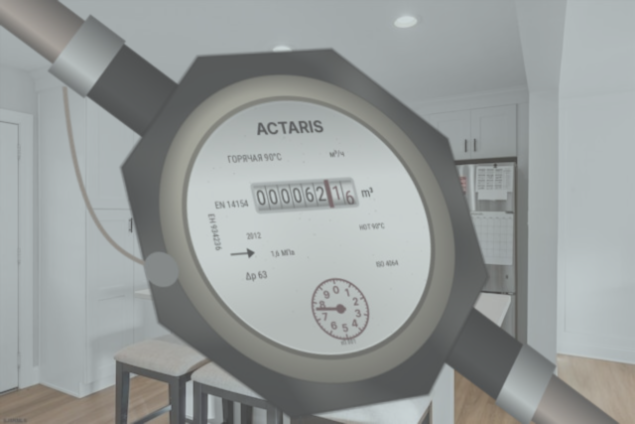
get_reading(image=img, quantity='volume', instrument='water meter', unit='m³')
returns 62.157 m³
